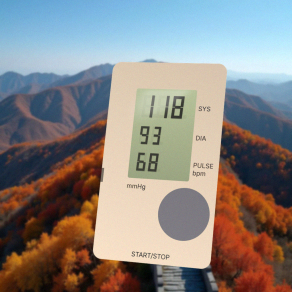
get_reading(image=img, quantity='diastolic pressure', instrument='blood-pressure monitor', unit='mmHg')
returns 93 mmHg
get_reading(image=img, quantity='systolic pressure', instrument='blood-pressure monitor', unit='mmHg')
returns 118 mmHg
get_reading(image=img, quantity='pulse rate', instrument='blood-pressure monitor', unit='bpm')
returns 68 bpm
